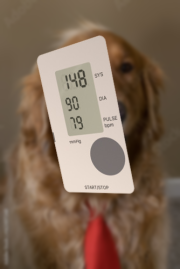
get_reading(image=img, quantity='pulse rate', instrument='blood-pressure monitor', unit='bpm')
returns 79 bpm
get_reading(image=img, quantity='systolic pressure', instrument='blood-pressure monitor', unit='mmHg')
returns 148 mmHg
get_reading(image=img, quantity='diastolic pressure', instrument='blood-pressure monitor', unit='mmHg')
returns 90 mmHg
